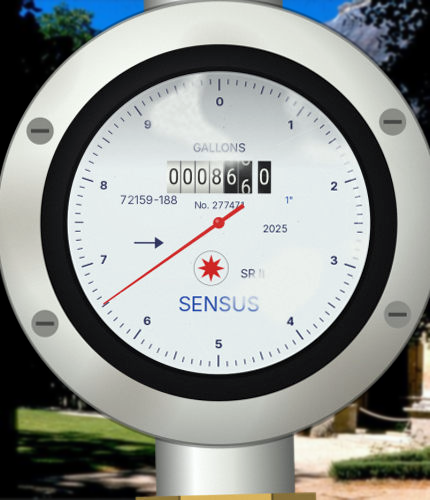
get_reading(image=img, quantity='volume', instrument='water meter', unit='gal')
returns 8656.5 gal
